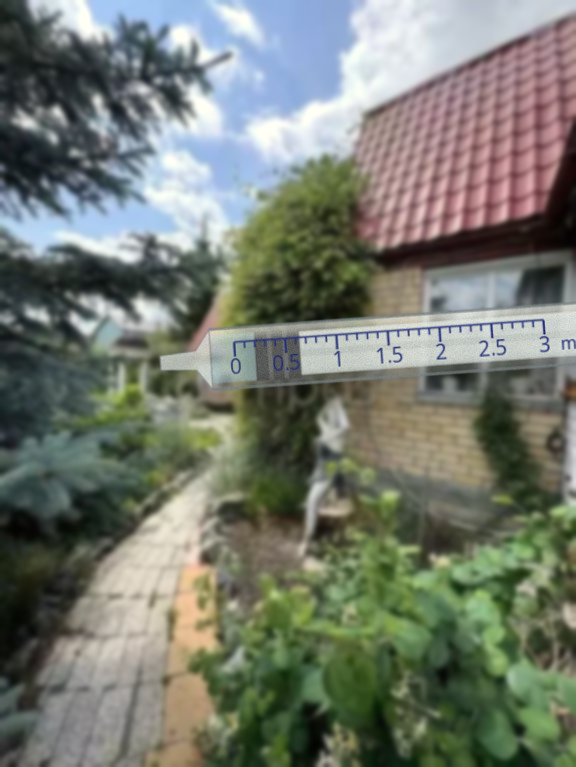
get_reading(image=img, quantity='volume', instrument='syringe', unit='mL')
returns 0.2 mL
